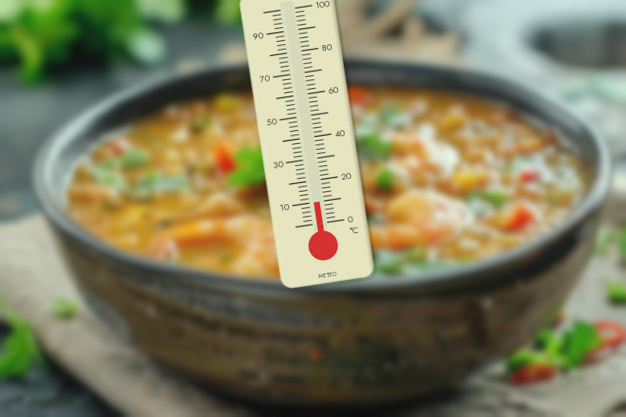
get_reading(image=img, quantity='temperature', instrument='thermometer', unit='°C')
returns 10 °C
